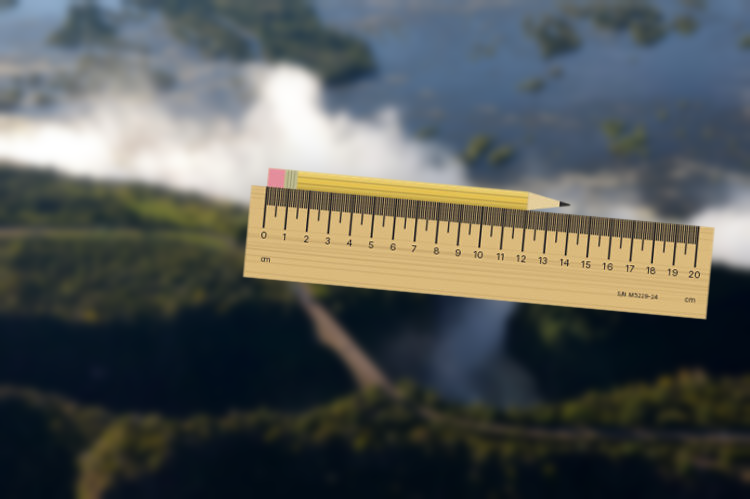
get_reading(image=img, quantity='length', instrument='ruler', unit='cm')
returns 14 cm
